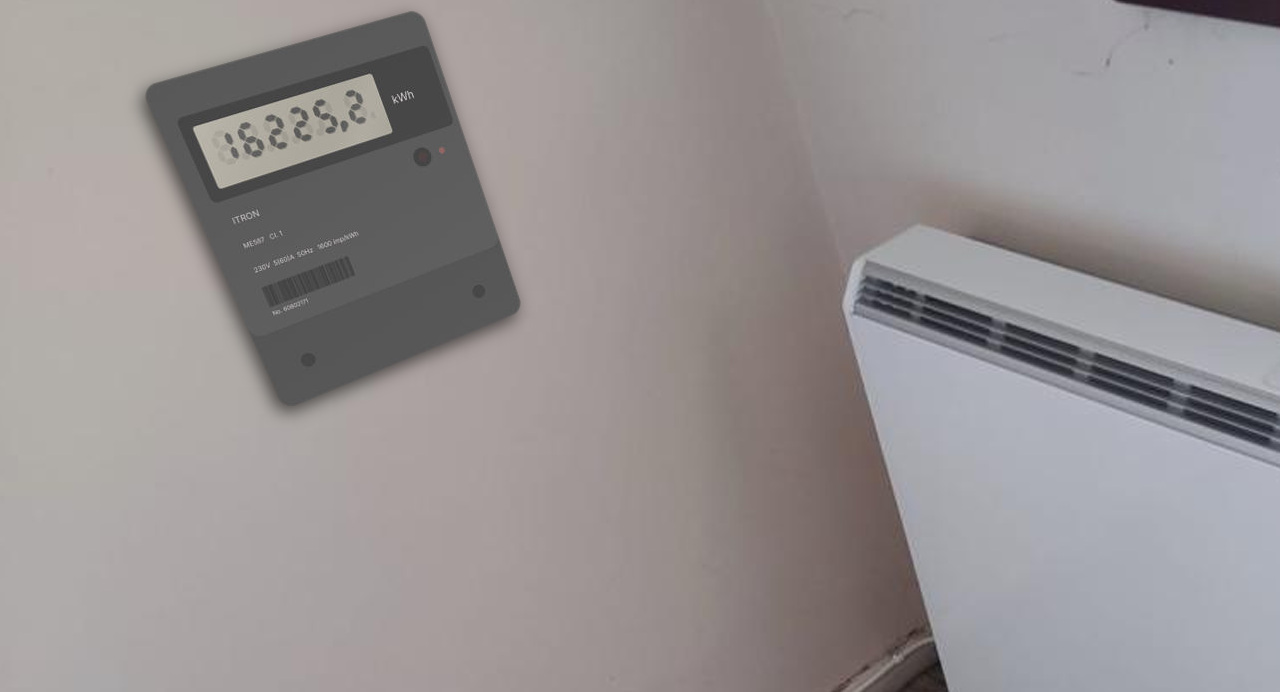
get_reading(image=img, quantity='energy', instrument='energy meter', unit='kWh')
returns 16225.2 kWh
